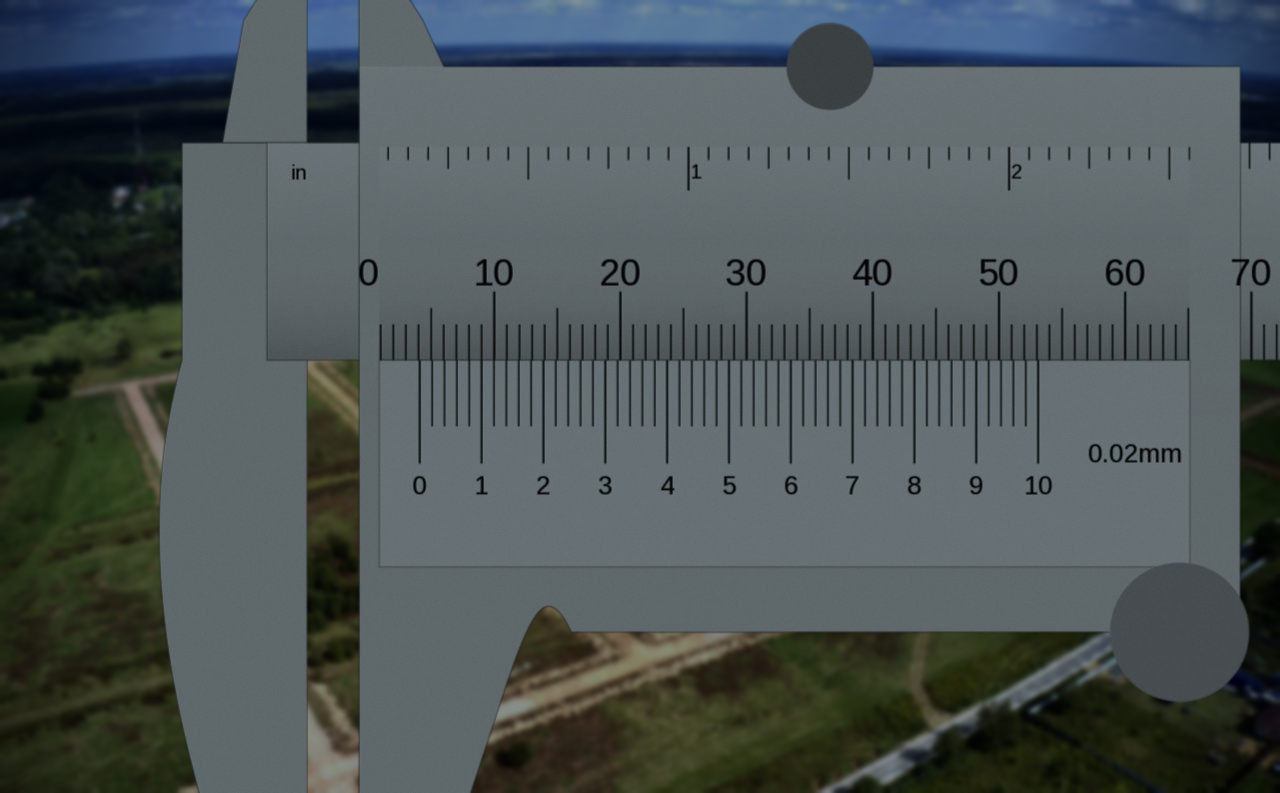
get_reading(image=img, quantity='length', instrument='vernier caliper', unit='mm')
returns 4.1 mm
